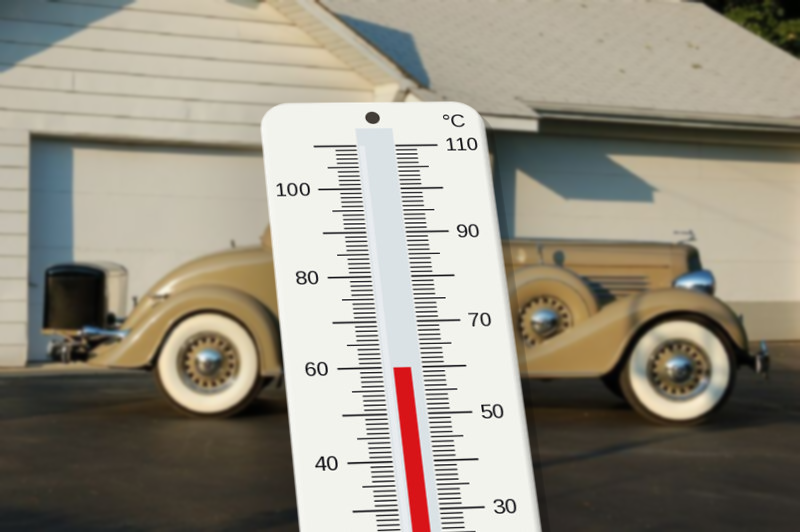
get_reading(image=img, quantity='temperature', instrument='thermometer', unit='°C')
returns 60 °C
